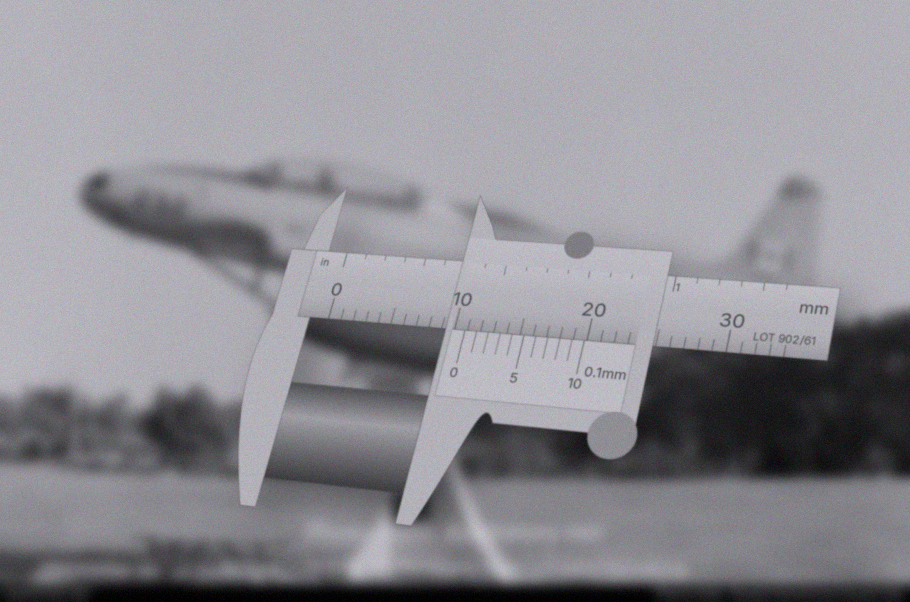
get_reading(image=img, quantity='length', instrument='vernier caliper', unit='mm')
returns 10.8 mm
